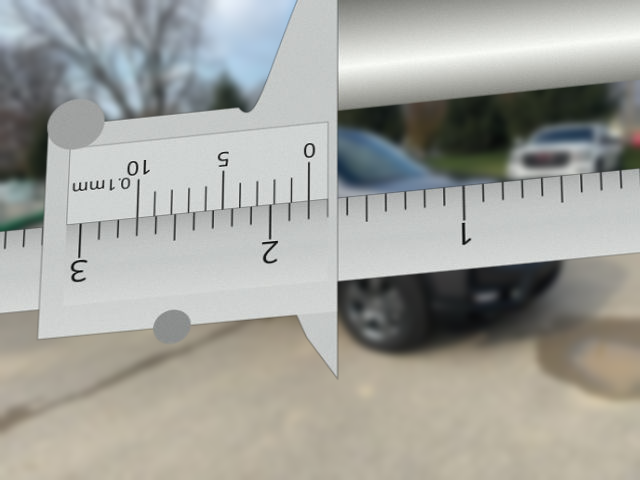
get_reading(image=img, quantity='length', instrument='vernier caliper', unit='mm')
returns 18.0 mm
